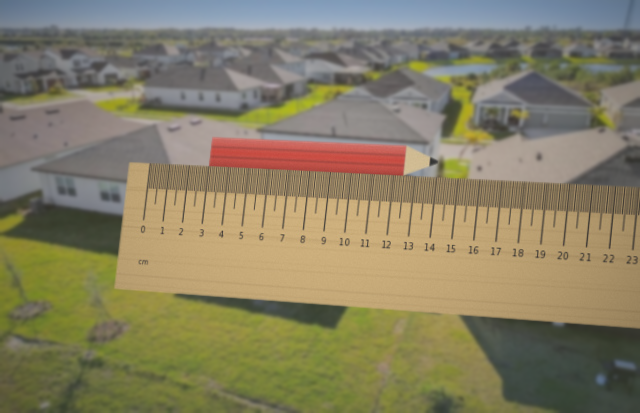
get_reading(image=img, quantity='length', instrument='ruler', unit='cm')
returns 11 cm
